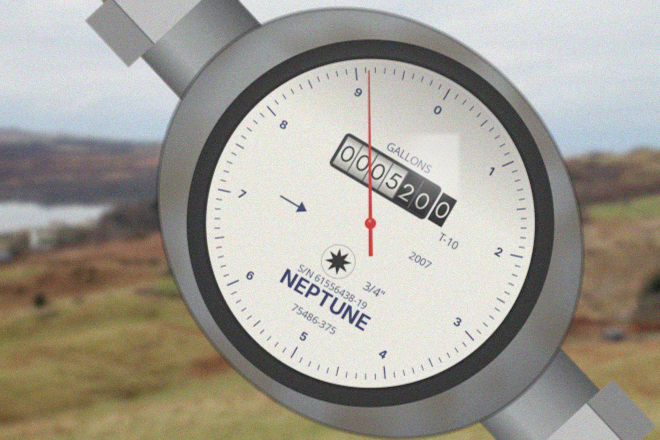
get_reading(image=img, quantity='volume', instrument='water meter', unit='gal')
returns 5199.1 gal
